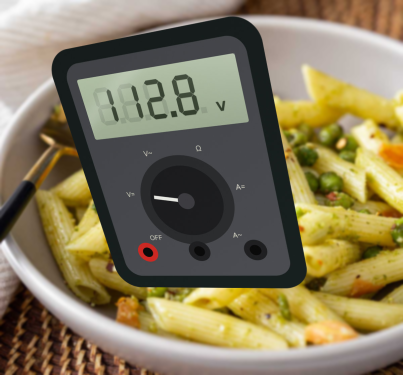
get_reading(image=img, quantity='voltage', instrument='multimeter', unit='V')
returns 112.8 V
